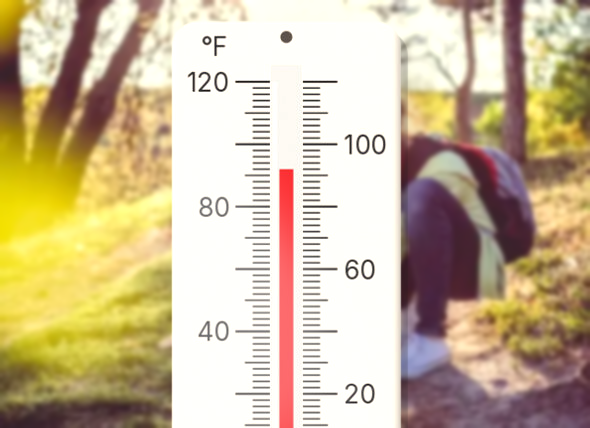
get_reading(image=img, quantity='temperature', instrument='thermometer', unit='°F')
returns 92 °F
